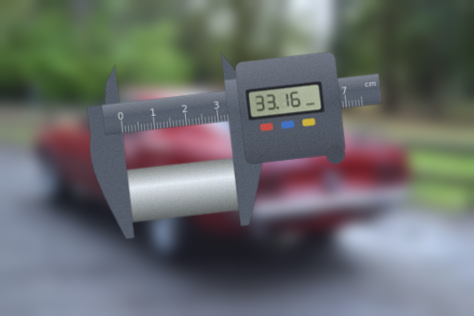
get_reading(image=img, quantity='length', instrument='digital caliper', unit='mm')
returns 33.16 mm
